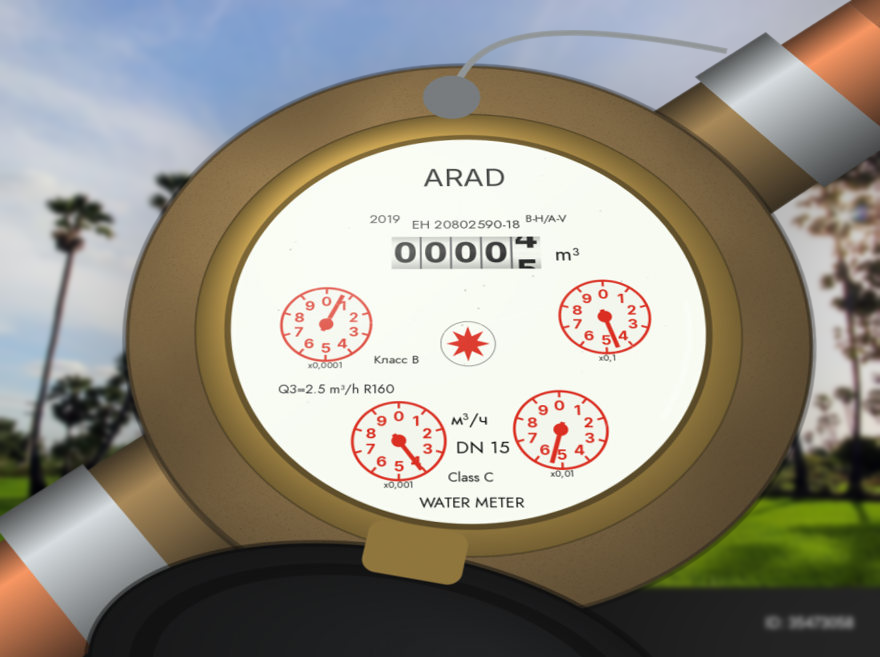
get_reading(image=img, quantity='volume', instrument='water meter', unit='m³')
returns 4.4540 m³
